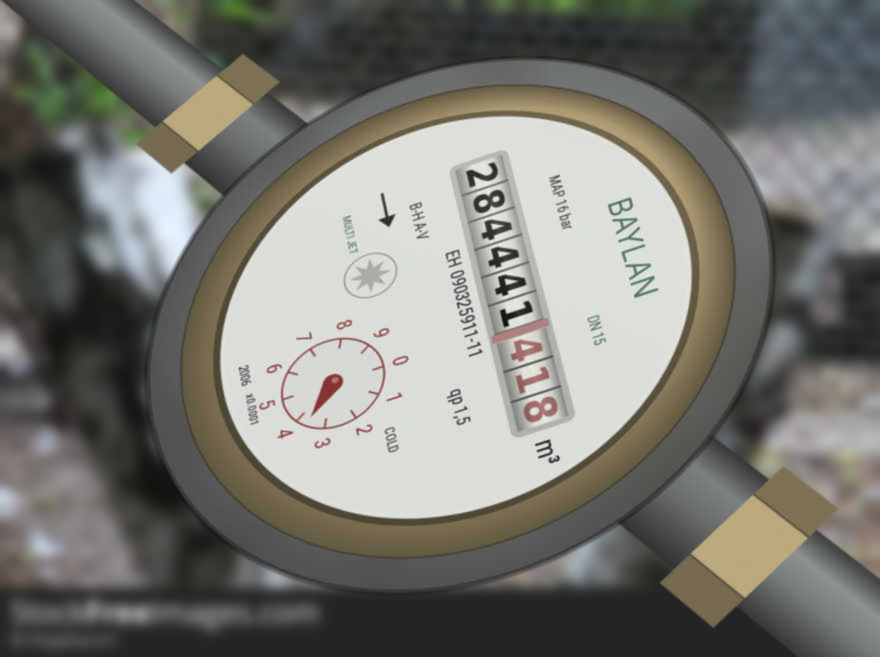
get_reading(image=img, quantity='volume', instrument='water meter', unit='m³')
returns 284441.4183 m³
